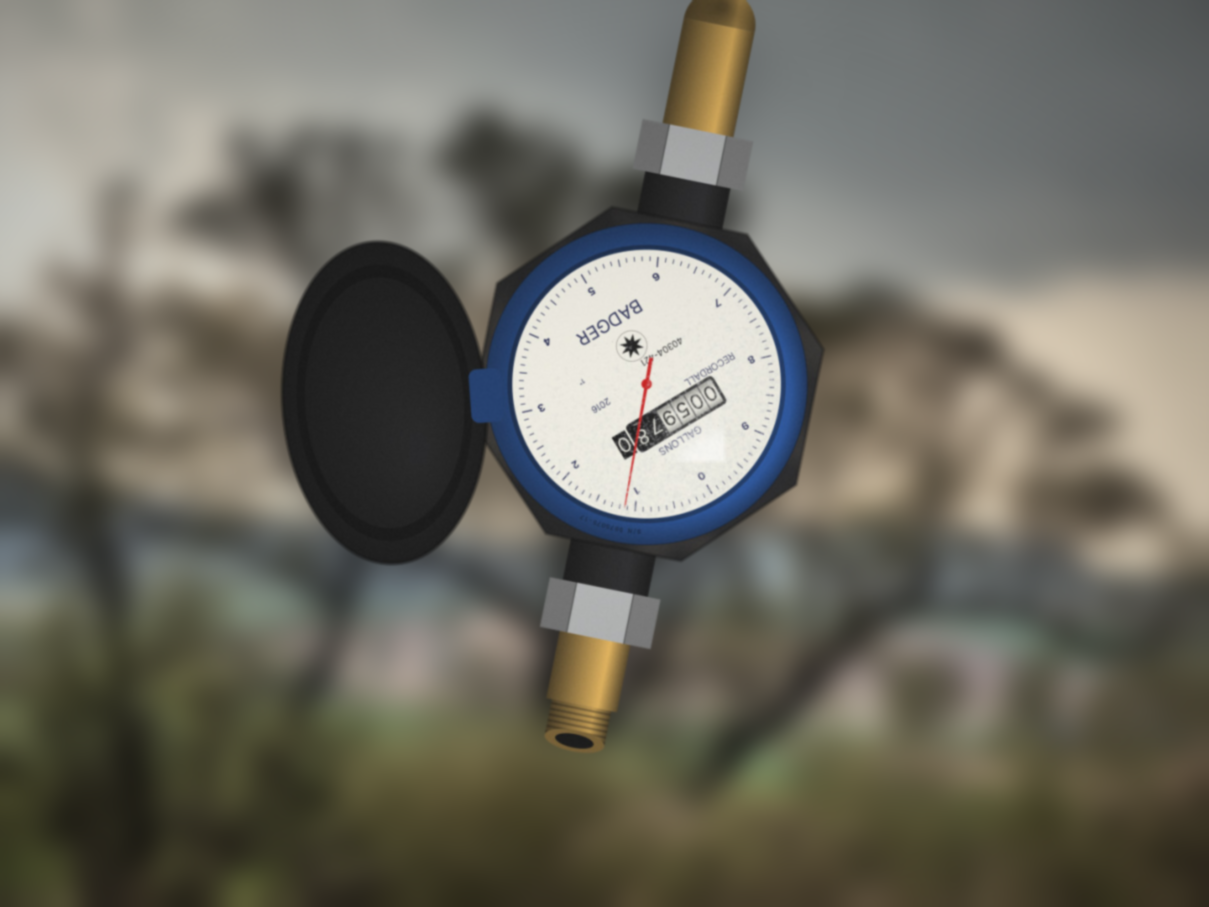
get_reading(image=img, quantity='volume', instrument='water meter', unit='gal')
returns 59781.1 gal
